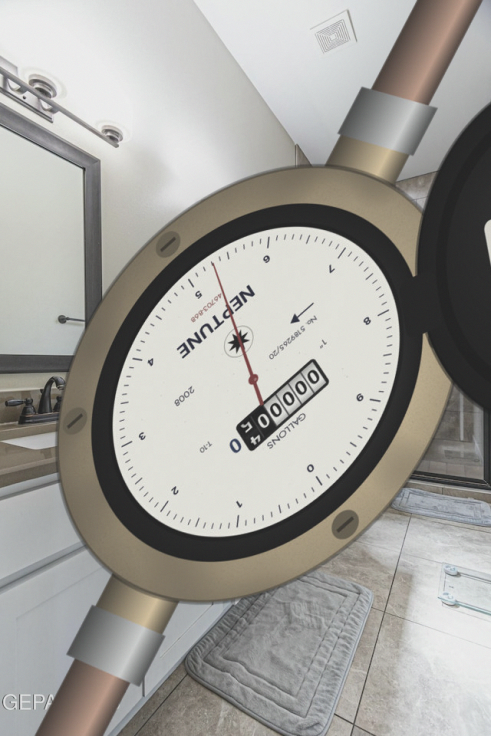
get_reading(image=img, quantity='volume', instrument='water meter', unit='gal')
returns 45.3 gal
